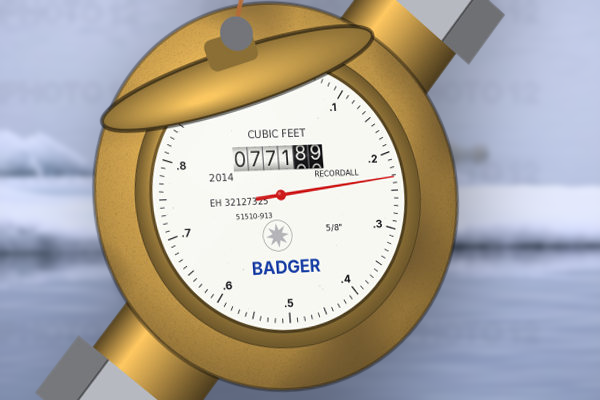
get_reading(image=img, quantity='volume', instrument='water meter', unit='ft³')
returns 77189.23 ft³
